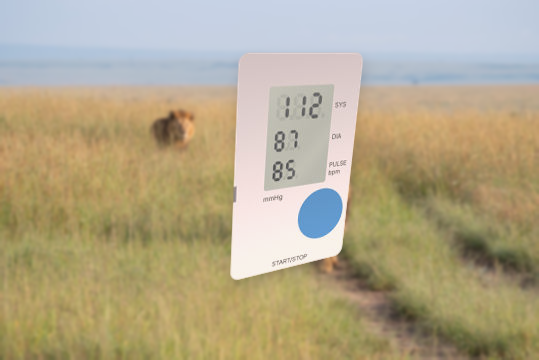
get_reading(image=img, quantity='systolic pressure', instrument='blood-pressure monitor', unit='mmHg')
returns 112 mmHg
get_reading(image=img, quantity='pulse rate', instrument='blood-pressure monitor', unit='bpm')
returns 85 bpm
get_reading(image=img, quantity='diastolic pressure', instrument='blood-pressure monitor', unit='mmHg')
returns 87 mmHg
